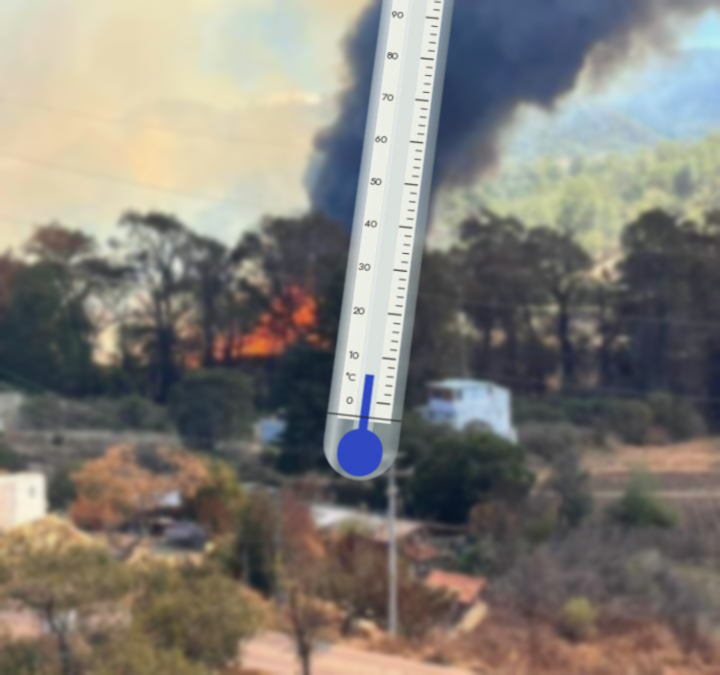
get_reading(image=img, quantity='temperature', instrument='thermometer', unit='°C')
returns 6 °C
